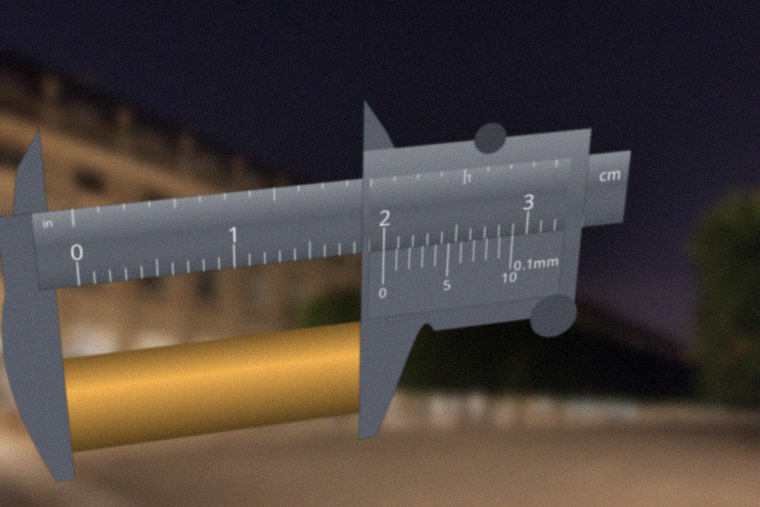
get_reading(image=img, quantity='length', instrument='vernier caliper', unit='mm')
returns 20.0 mm
